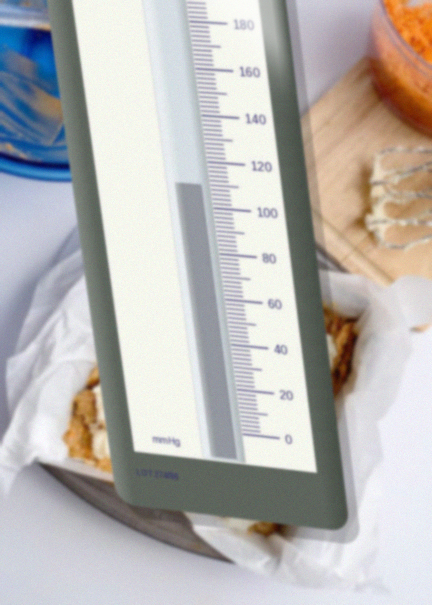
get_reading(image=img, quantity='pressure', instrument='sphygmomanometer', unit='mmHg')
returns 110 mmHg
